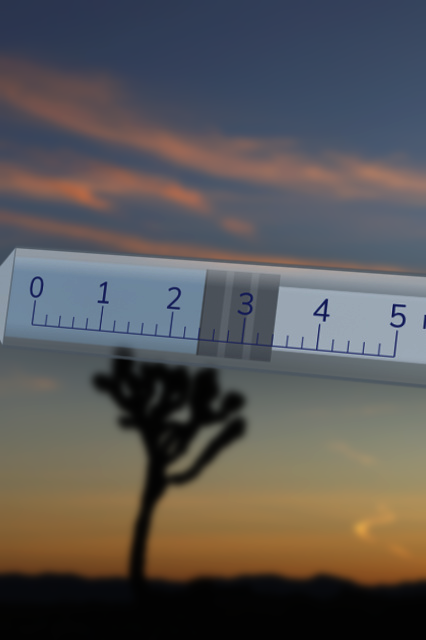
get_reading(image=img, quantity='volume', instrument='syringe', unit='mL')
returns 2.4 mL
